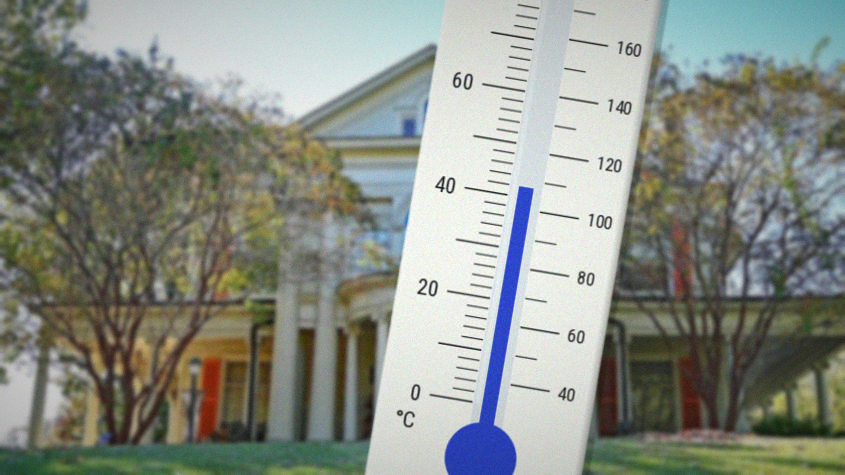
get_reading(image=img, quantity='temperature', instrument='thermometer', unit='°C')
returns 42 °C
